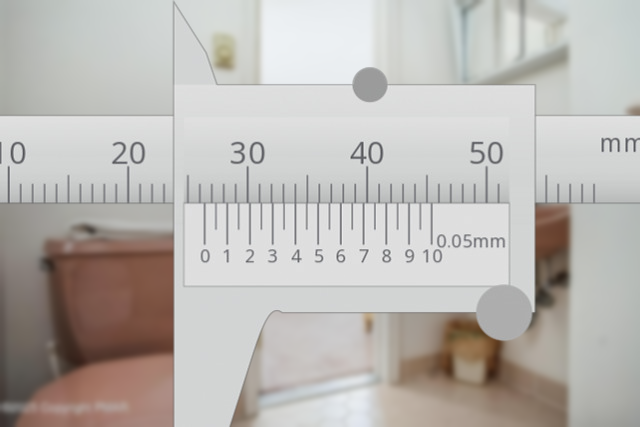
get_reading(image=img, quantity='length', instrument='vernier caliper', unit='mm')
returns 26.4 mm
